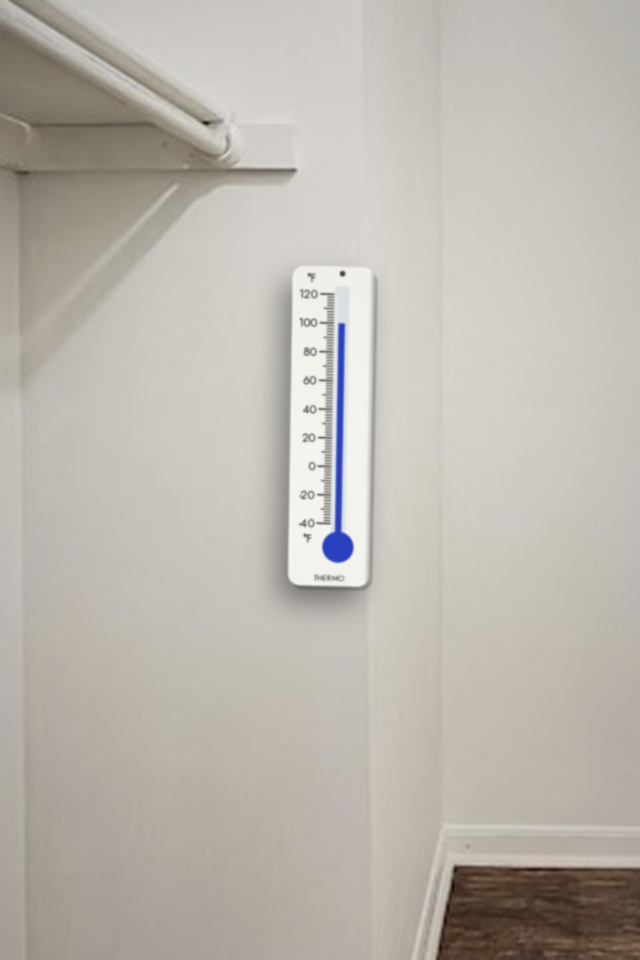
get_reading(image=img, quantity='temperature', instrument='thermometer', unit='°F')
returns 100 °F
